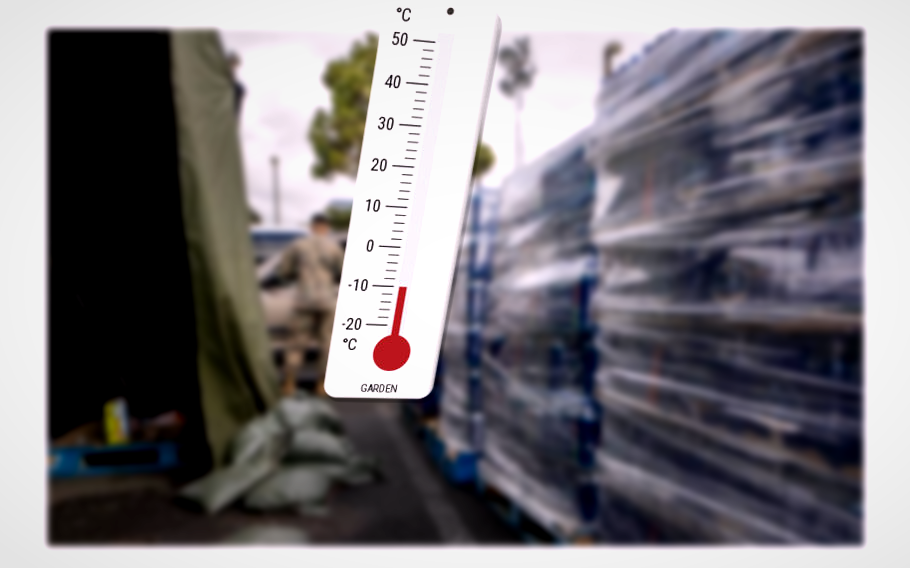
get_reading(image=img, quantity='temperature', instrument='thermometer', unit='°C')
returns -10 °C
